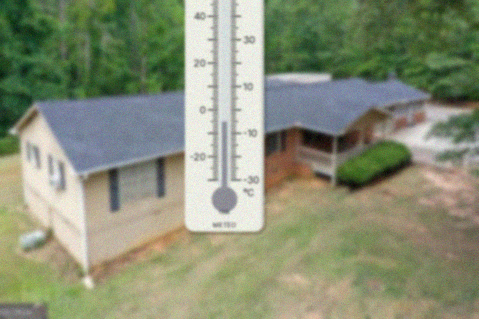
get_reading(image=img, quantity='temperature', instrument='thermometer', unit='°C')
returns -5 °C
